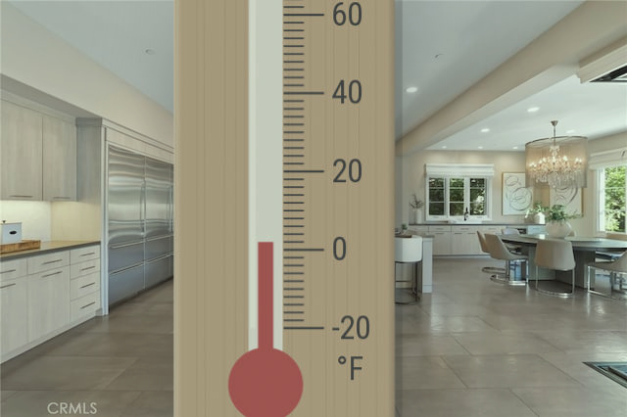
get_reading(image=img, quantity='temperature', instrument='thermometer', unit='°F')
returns 2 °F
